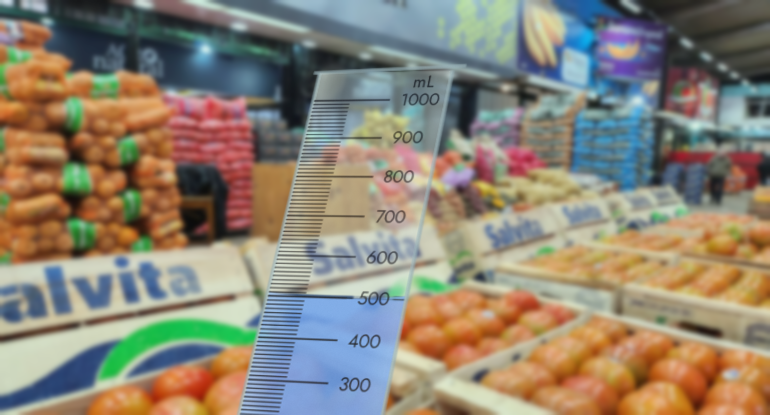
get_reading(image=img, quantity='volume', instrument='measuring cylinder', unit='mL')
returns 500 mL
